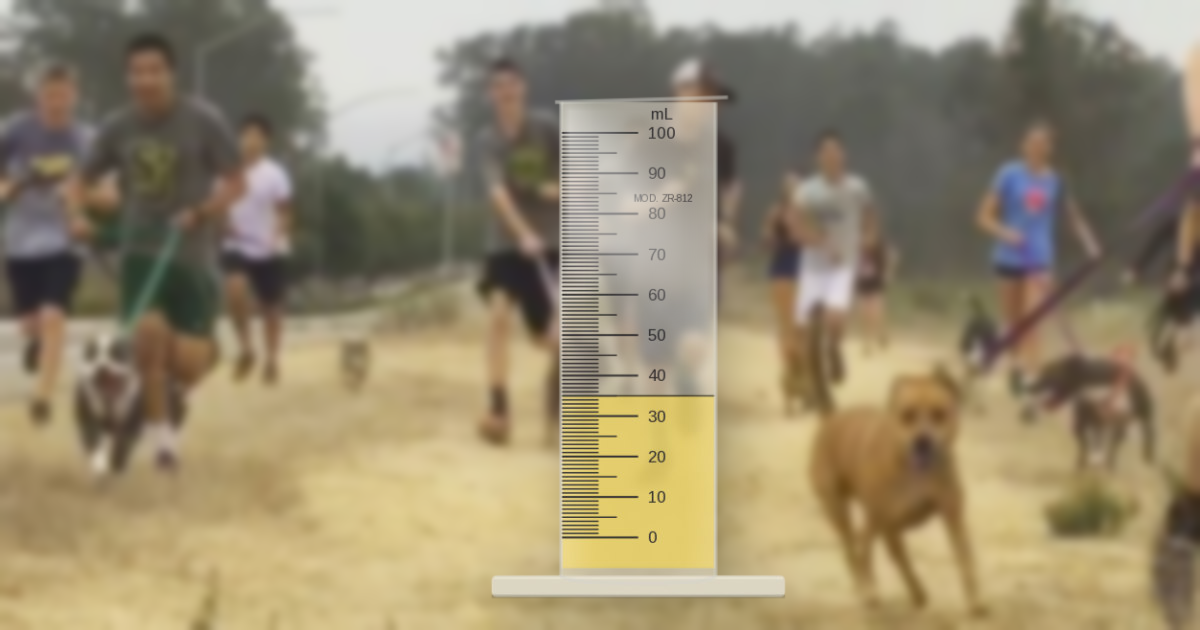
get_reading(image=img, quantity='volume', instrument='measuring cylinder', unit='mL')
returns 35 mL
